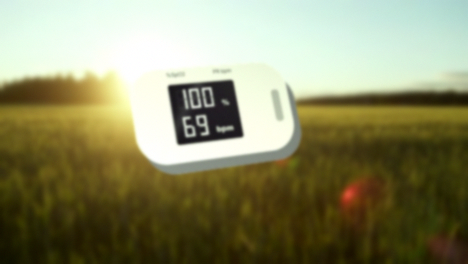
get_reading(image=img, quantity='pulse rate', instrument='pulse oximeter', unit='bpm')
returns 69 bpm
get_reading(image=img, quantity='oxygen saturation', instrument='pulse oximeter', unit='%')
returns 100 %
